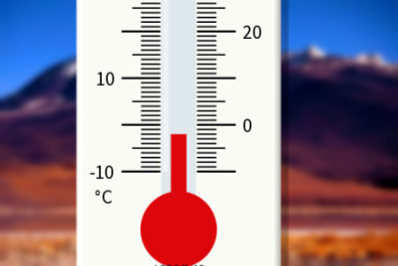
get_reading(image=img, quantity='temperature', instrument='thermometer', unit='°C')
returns -2 °C
